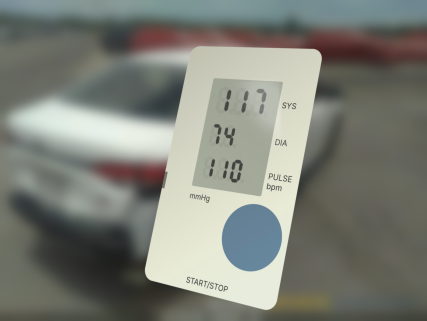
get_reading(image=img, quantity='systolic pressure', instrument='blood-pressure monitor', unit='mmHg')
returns 117 mmHg
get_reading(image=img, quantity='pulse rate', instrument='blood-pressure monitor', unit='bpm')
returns 110 bpm
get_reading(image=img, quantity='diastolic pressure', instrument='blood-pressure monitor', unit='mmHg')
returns 74 mmHg
